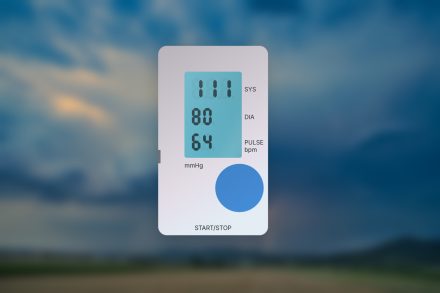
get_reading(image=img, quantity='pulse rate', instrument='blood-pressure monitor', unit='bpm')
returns 64 bpm
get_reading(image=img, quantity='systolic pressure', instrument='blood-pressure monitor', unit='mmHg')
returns 111 mmHg
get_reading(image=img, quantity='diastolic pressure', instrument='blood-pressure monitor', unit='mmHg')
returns 80 mmHg
